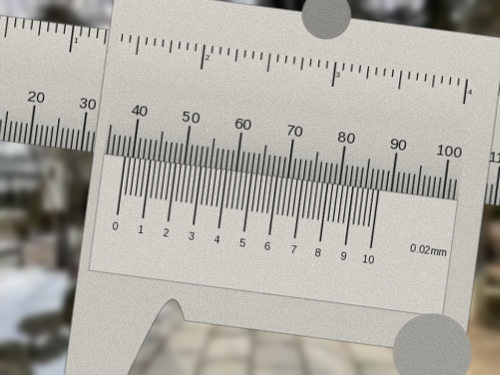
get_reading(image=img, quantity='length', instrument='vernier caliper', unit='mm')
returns 38.5 mm
